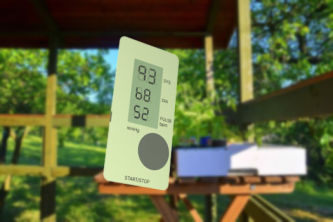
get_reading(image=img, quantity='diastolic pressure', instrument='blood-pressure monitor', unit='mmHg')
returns 68 mmHg
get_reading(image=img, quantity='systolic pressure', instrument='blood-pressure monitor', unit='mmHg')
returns 93 mmHg
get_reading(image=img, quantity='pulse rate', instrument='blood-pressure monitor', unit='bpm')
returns 52 bpm
